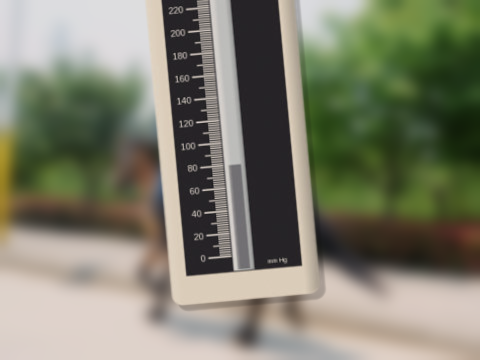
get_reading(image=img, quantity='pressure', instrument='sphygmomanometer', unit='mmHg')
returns 80 mmHg
